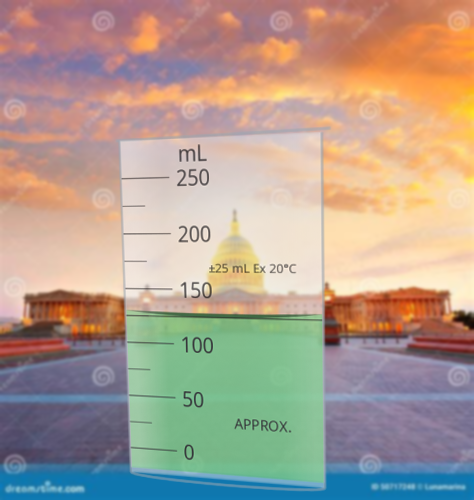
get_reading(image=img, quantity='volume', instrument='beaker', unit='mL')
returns 125 mL
